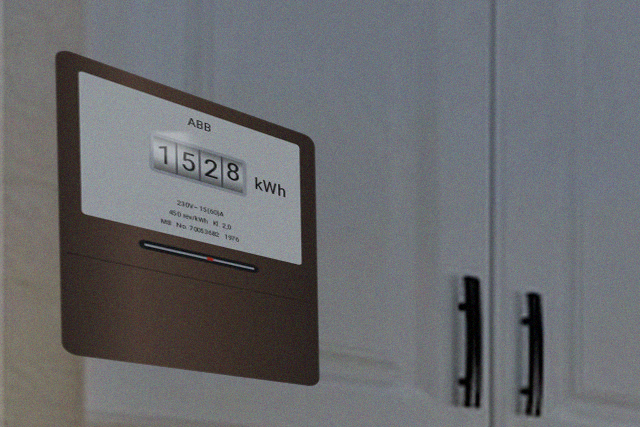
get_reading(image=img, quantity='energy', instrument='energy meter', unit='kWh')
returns 1528 kWh
